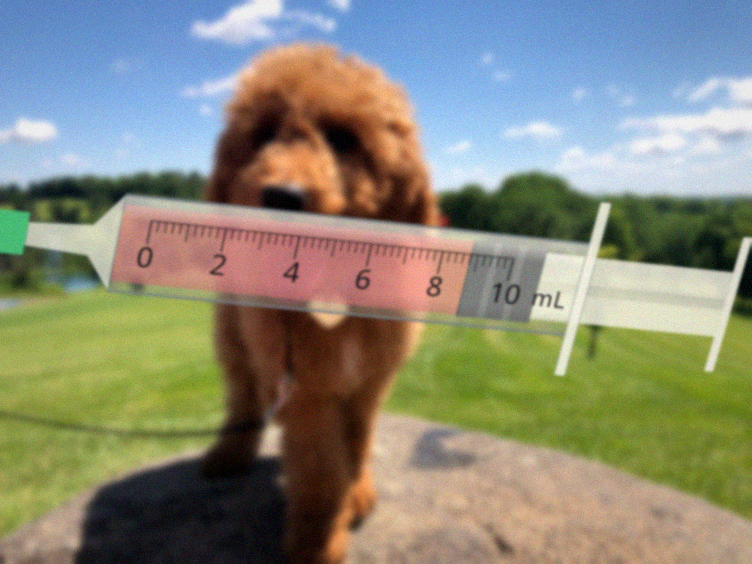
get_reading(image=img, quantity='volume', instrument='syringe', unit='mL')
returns 8.8 mL
